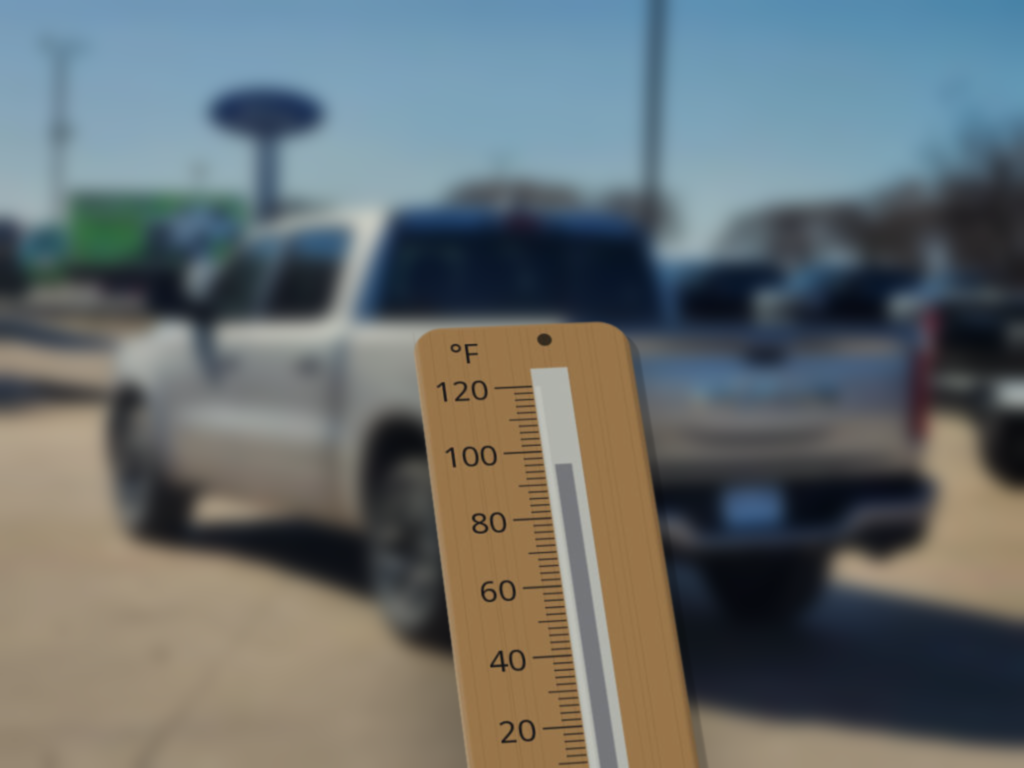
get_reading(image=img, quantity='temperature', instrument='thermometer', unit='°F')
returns 96 °F
